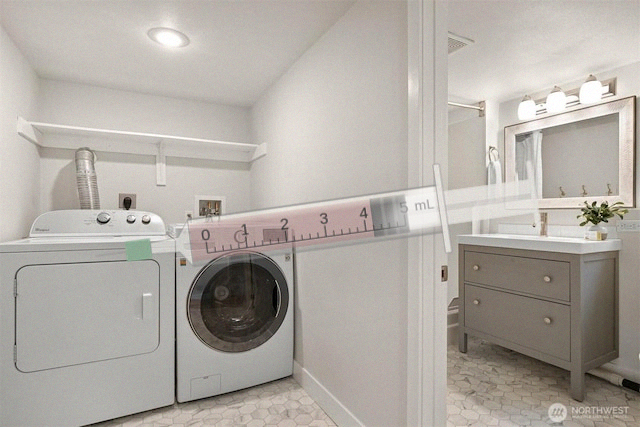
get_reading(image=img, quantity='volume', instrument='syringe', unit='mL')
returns 4.2 mL
